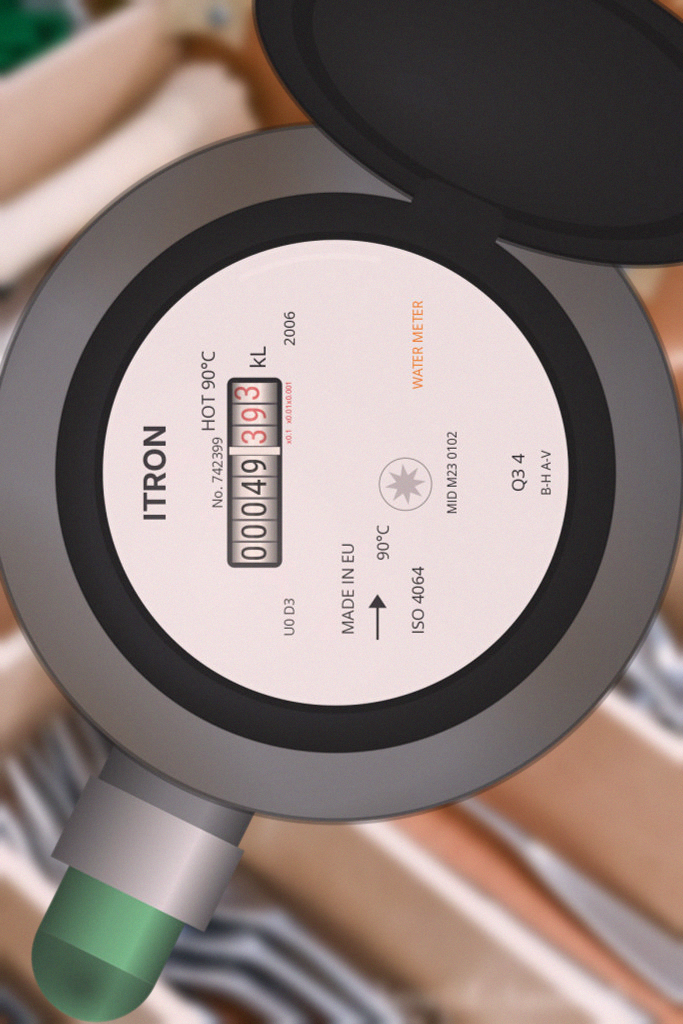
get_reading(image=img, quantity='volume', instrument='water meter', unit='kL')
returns 49.393 kL
